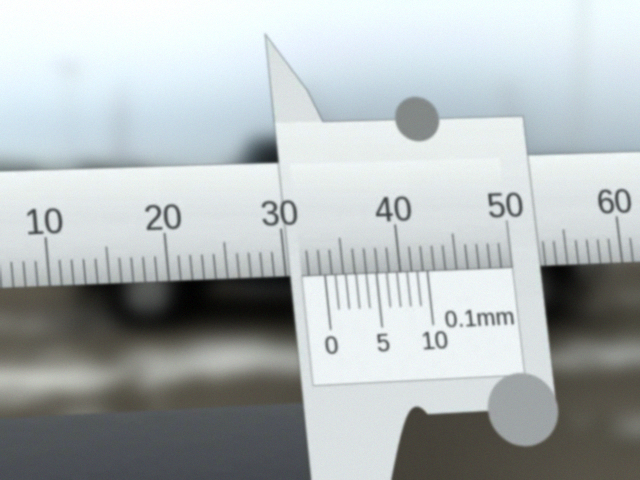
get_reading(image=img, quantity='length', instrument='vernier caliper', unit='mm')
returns 33.4 mm
